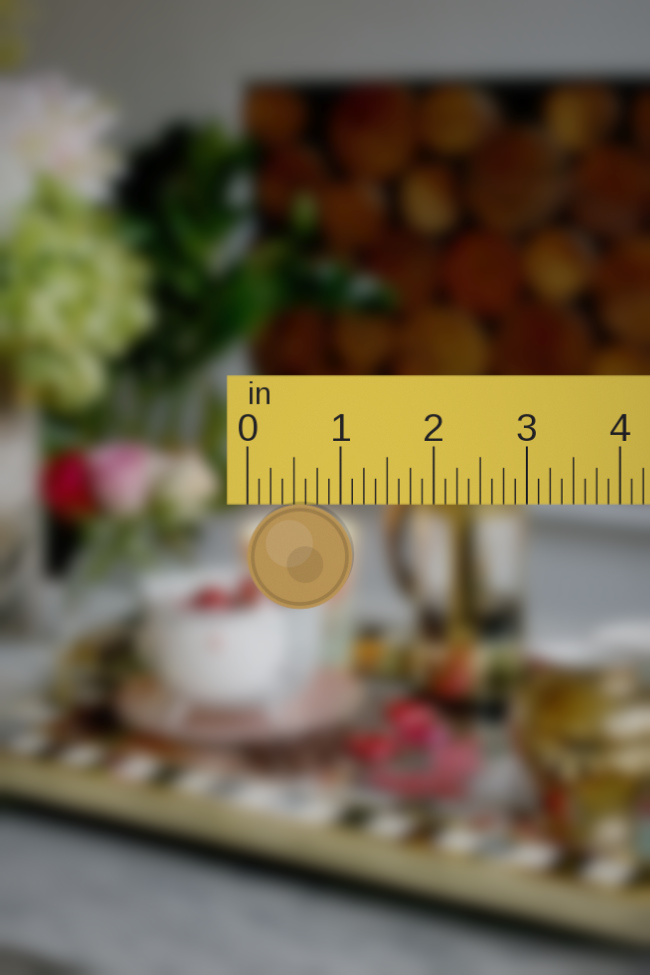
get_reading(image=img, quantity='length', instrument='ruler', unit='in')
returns 1.125 in
